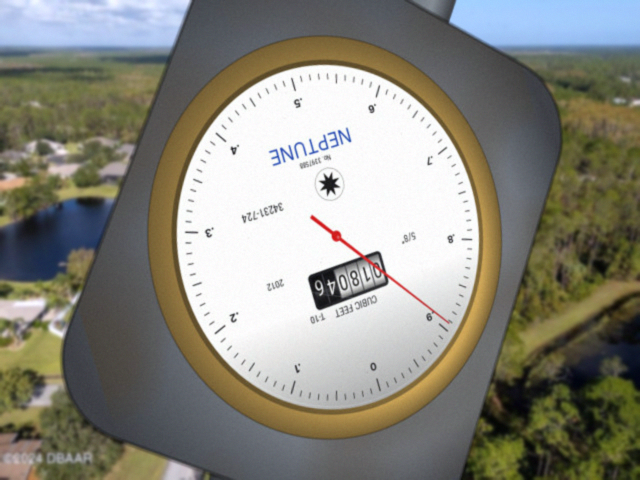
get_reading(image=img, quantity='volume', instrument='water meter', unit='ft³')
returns 18045.89 ft³
